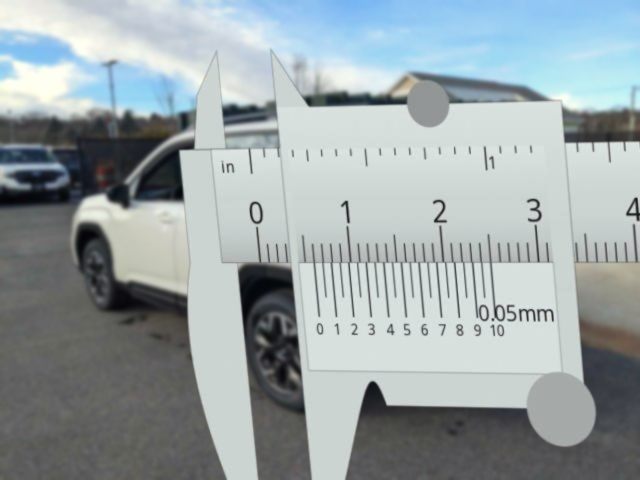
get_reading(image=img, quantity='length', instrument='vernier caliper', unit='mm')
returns 6.0 mm
